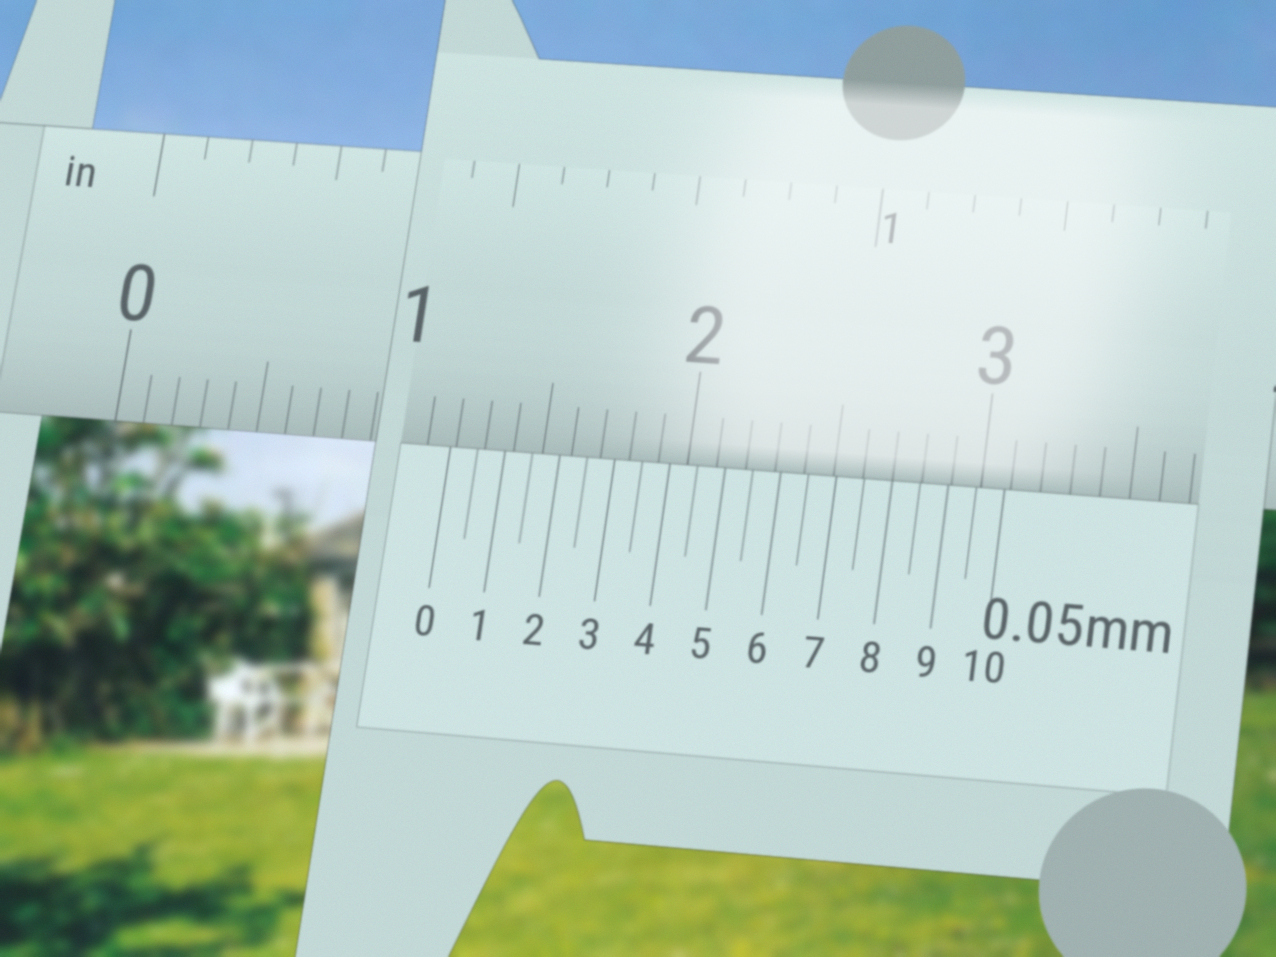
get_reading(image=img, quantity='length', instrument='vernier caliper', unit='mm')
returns 11.8 mm
